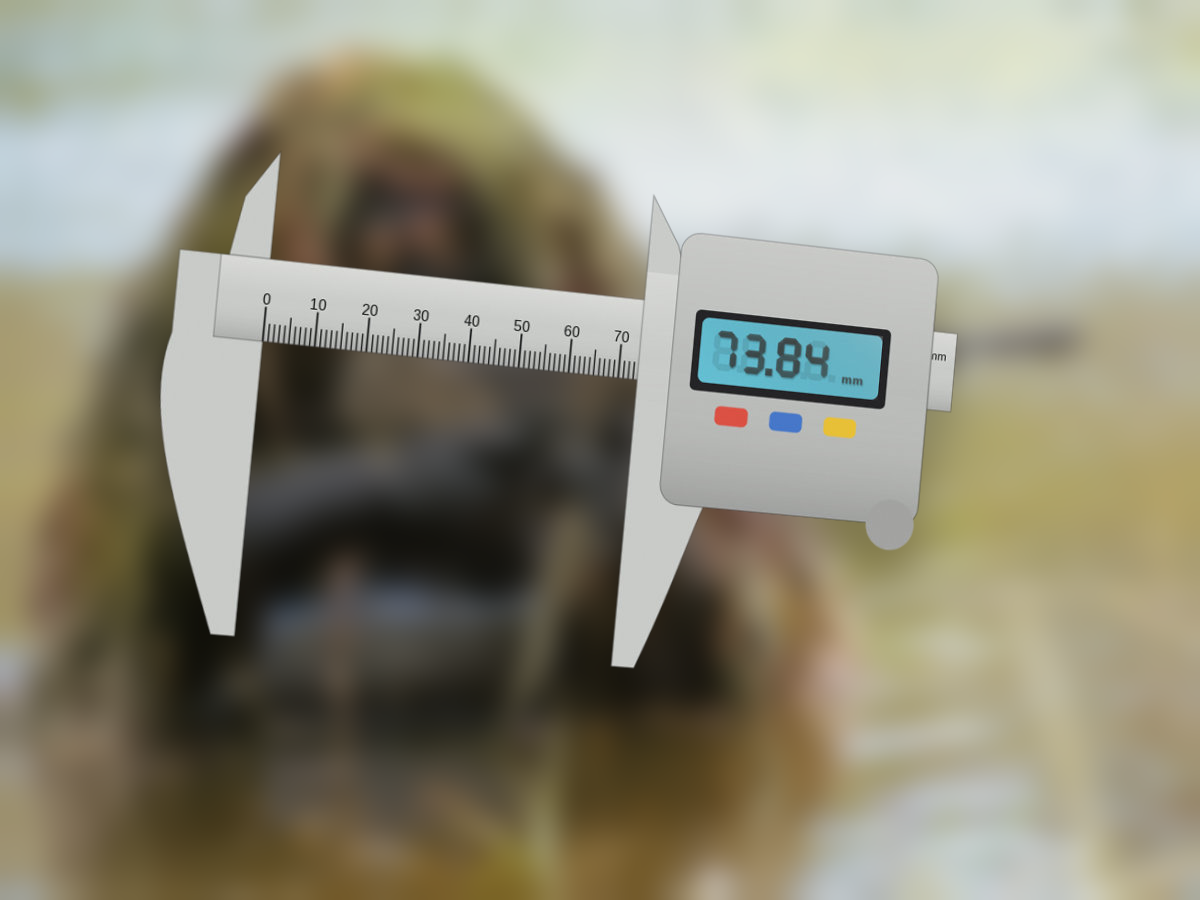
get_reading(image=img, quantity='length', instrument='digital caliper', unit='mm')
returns 73.84 mm
